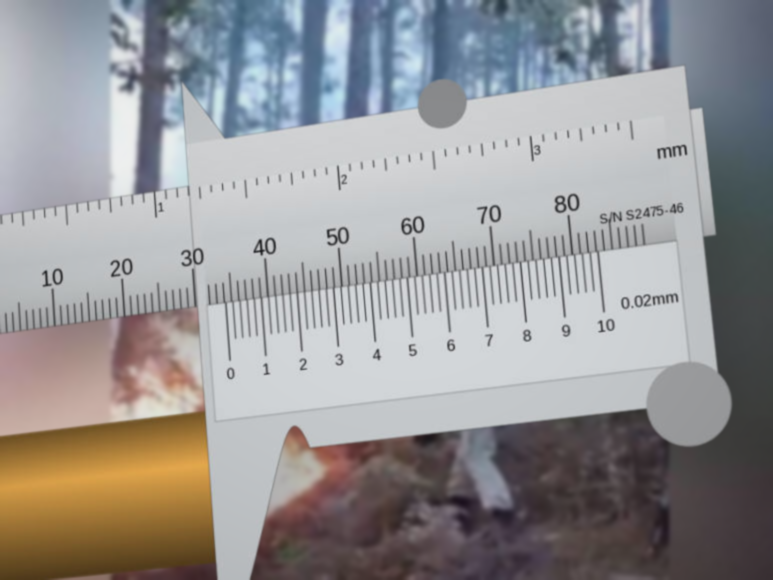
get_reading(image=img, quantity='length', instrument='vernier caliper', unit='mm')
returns 34.2 mm
